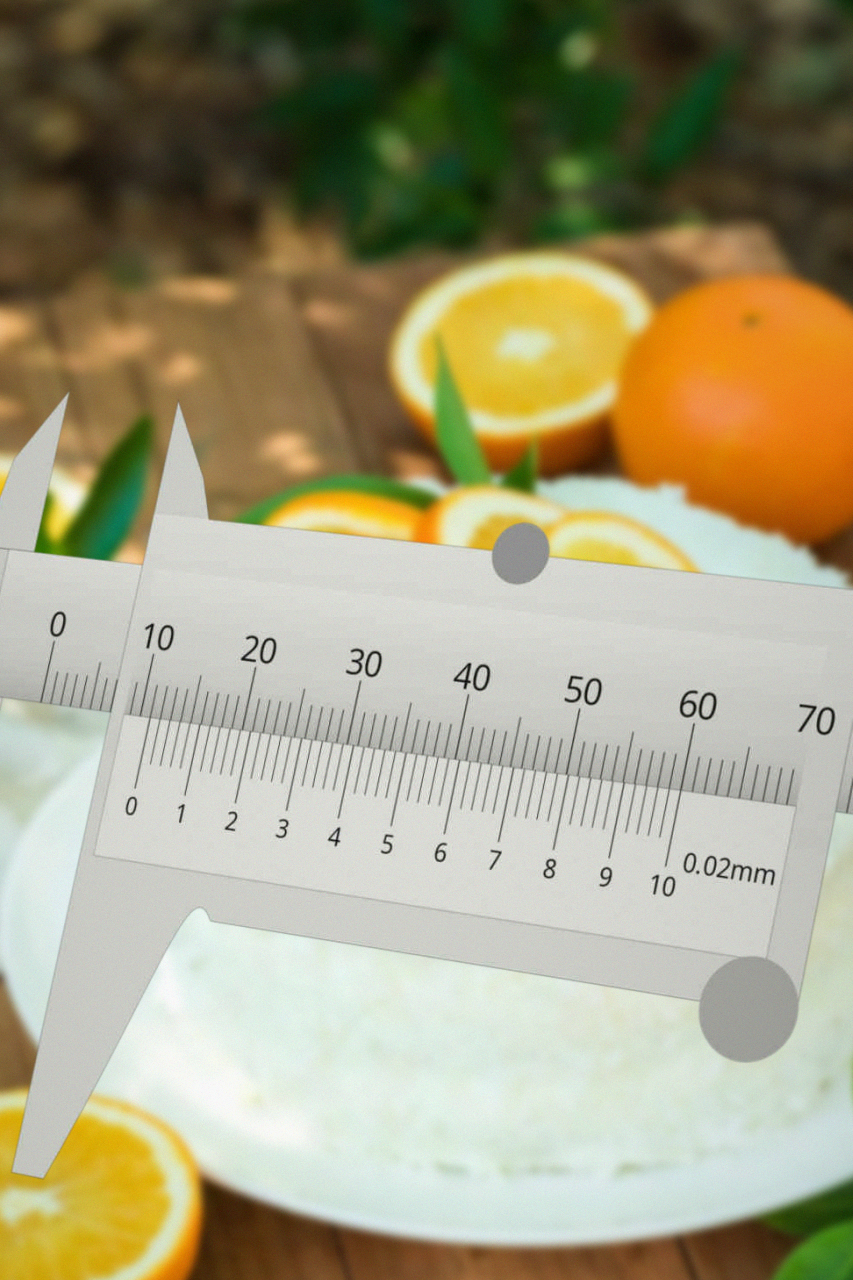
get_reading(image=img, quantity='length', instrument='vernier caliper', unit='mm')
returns 11.0 mm
